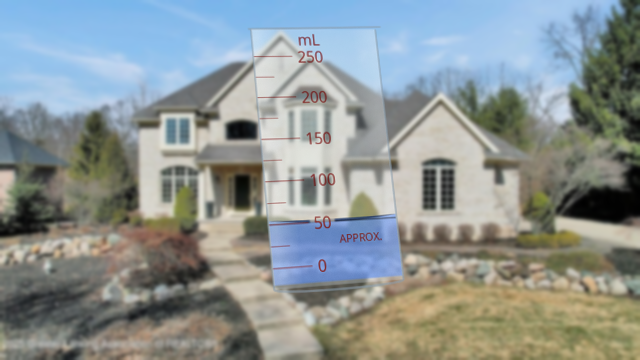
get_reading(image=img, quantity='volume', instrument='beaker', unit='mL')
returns 50 mL
